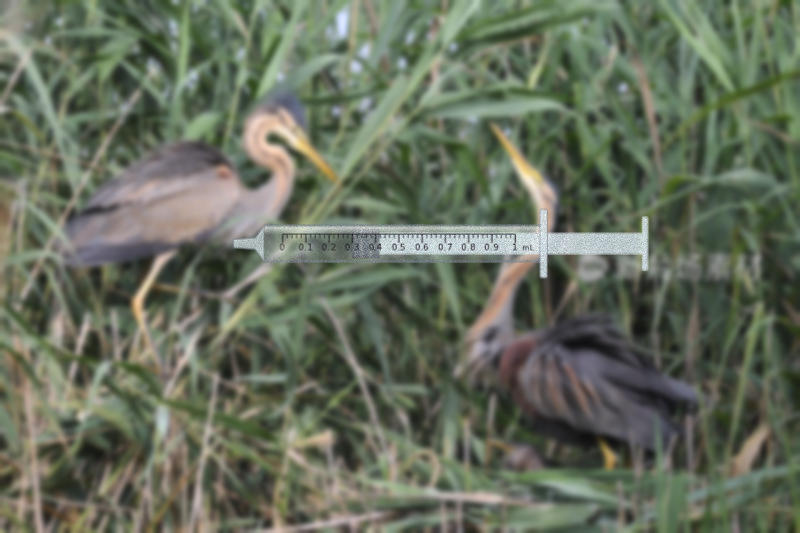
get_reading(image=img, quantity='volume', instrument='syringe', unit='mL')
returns 0.3 mL
